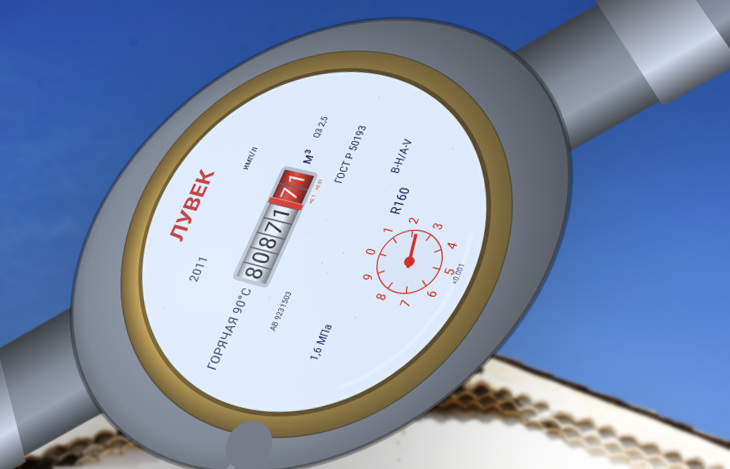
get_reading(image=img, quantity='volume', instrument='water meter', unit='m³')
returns 80871.712 m³
